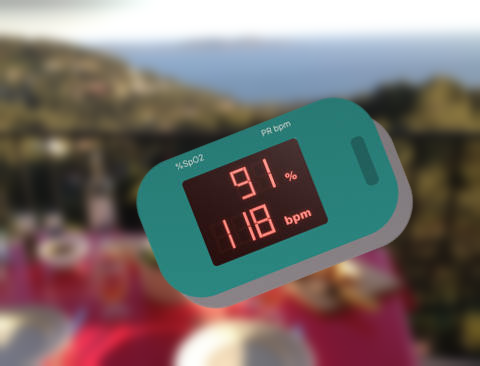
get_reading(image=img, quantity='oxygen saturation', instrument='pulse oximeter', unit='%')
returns 91 %
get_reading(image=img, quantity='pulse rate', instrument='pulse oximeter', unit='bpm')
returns 118 bpm
